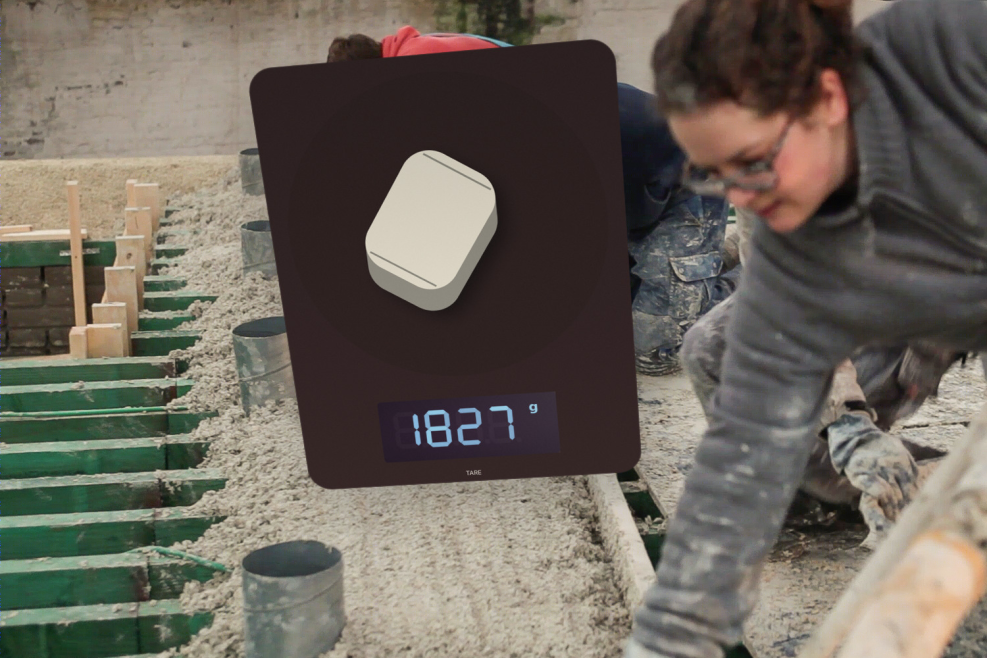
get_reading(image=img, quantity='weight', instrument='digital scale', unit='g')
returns 1827 g
